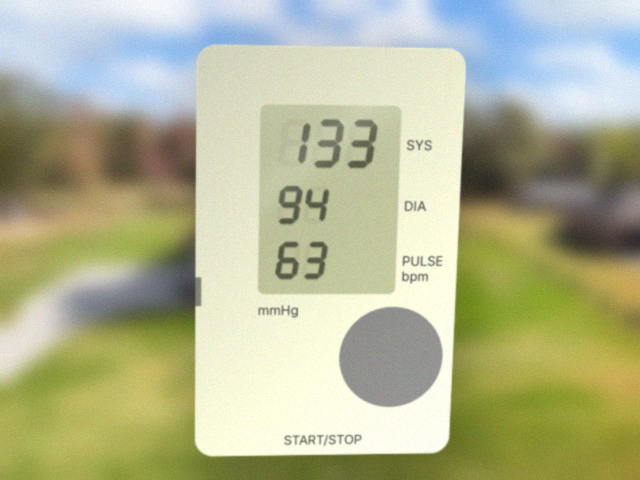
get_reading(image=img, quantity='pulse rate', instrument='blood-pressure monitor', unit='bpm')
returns 63 bpm
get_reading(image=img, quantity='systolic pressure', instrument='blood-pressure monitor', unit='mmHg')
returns 133 mmHg
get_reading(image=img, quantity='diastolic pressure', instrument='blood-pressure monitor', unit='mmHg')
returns 94 mmHg
